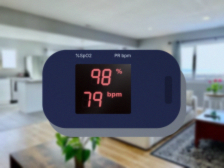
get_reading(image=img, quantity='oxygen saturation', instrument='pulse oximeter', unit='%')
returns 98 %
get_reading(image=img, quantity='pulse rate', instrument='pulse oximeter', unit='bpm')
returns 79 bpm
